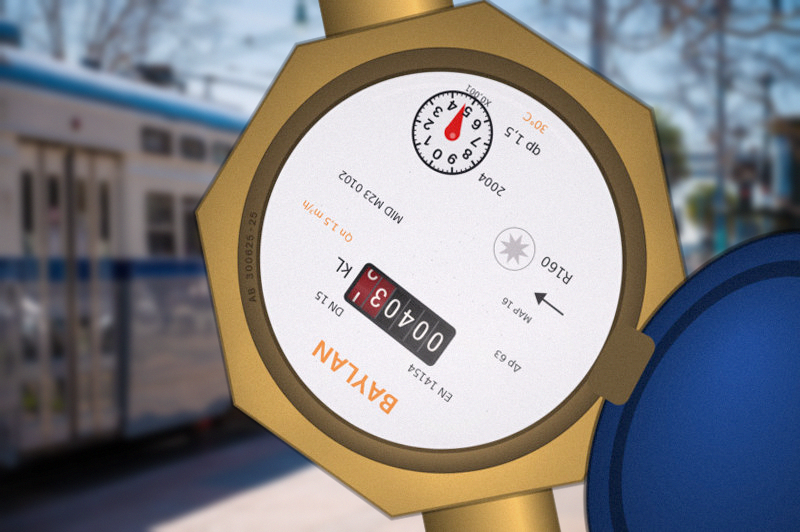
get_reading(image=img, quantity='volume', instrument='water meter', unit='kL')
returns 40.314 kL
